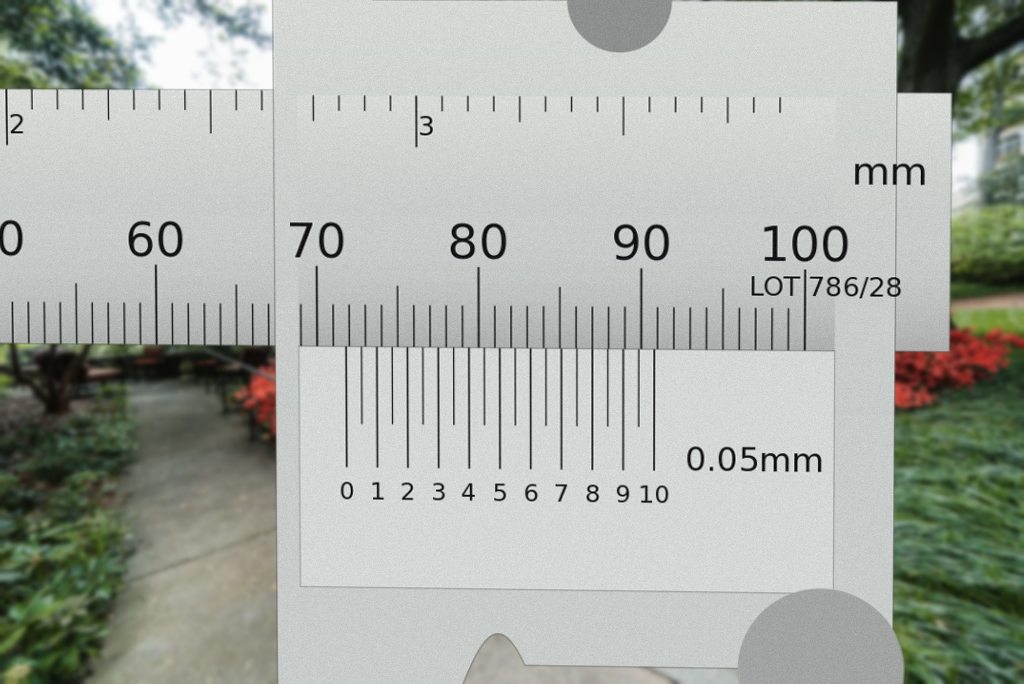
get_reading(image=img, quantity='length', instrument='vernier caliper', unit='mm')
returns 71.8 mm
